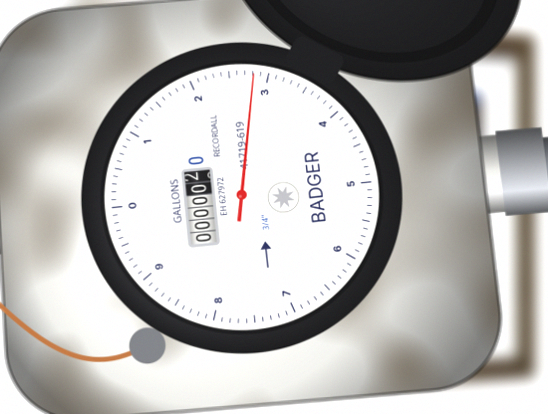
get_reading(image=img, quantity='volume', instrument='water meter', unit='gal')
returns 22.8 gal
